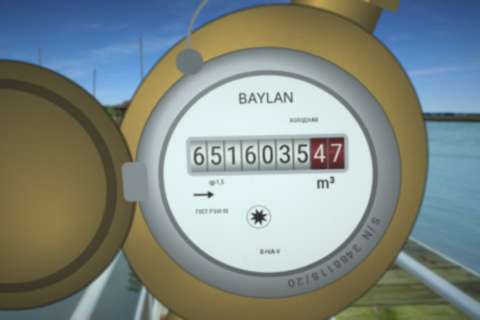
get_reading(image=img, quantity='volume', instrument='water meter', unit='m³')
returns 6516035.47 m³
